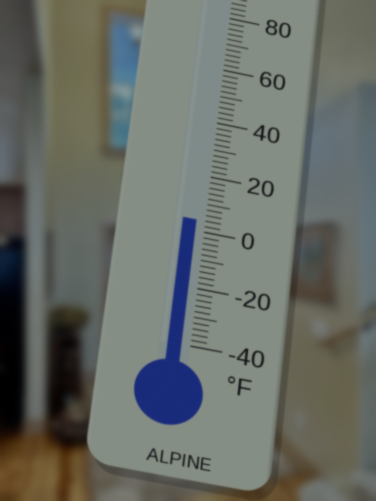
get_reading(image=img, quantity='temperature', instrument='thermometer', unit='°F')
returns 4 °F
